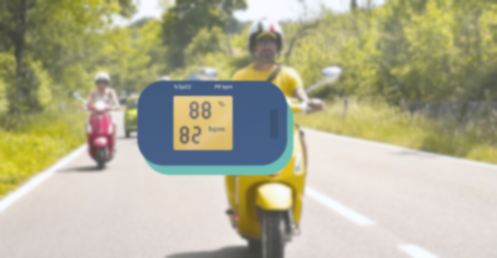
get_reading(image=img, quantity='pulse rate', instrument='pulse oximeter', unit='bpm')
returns 82 bpm
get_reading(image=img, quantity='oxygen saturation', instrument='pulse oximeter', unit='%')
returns 88 %
